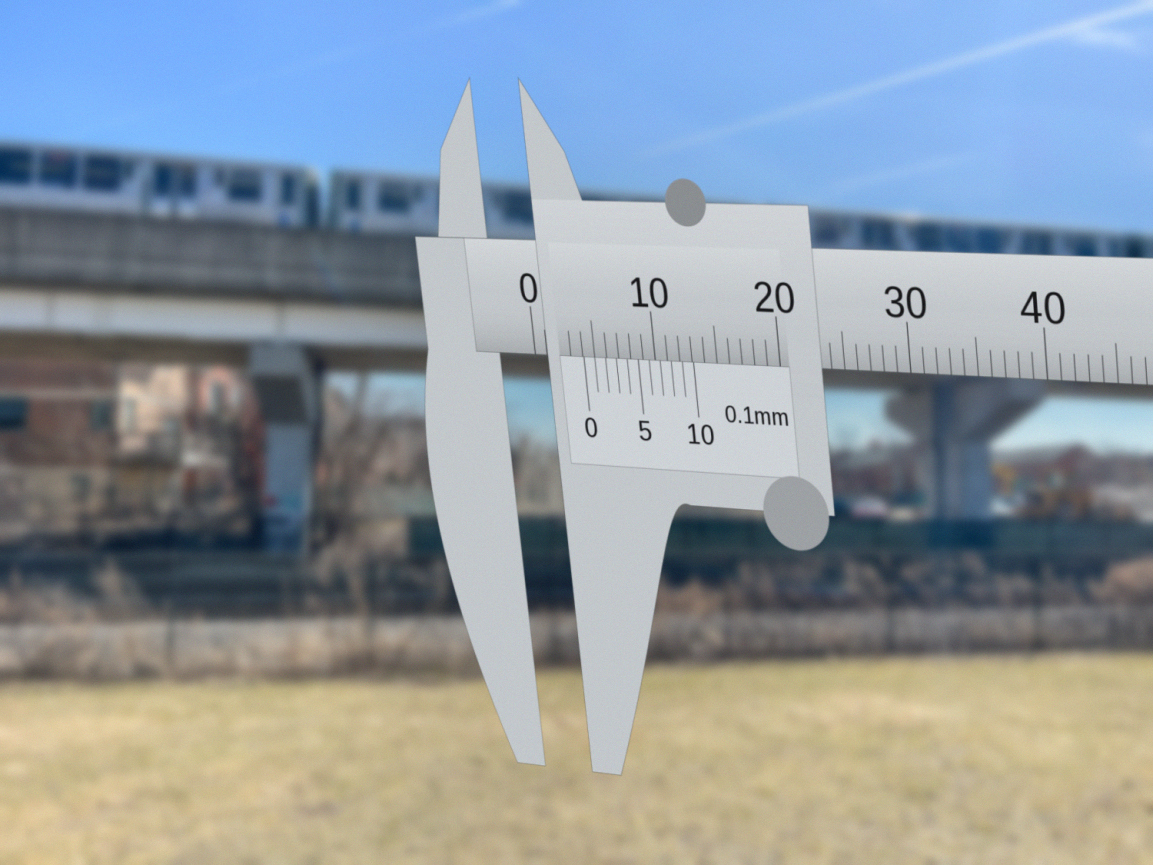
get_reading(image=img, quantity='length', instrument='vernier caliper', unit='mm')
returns 4.1 mm
